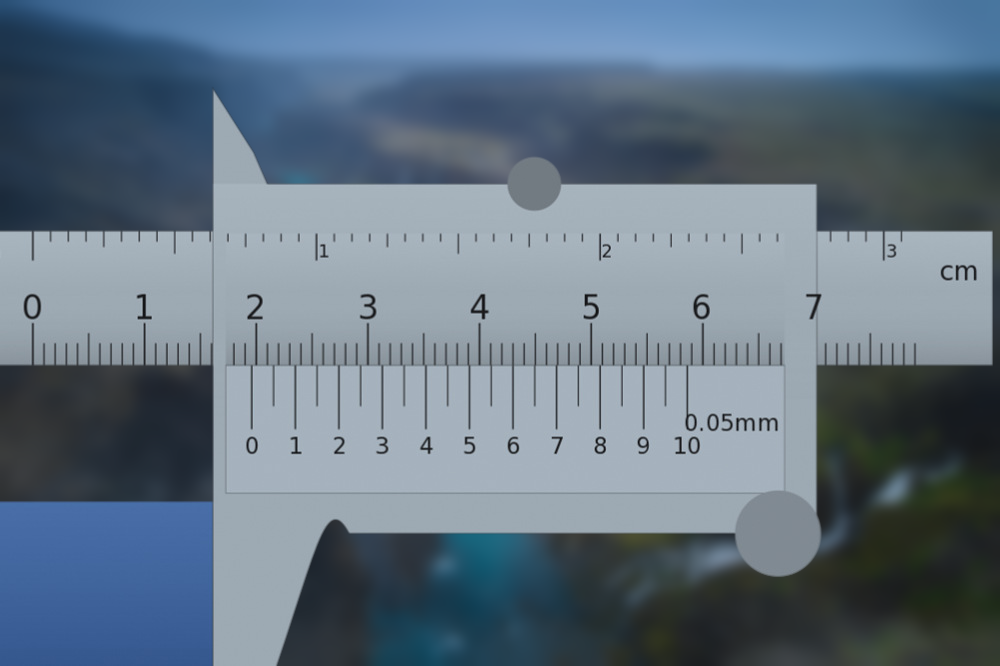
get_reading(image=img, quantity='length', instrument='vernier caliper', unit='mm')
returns 19.6 mm
